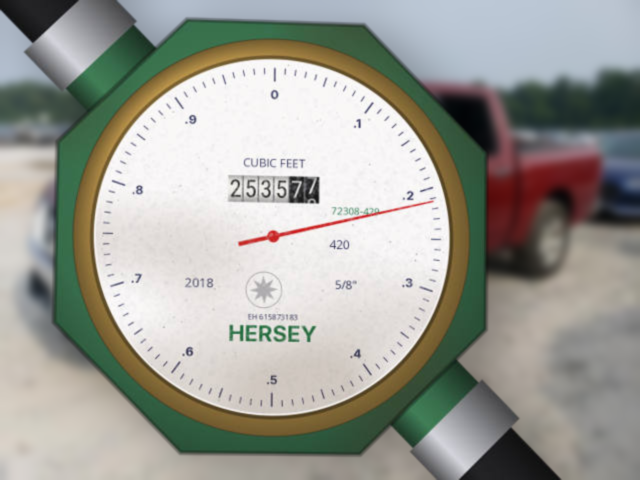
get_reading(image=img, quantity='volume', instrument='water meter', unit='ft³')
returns 253577.21 ft³
